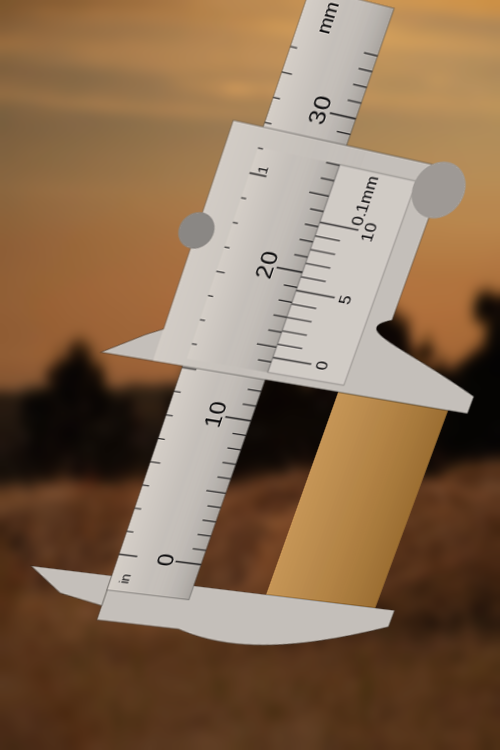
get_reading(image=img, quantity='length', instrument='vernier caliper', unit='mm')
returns 14.3 mm
